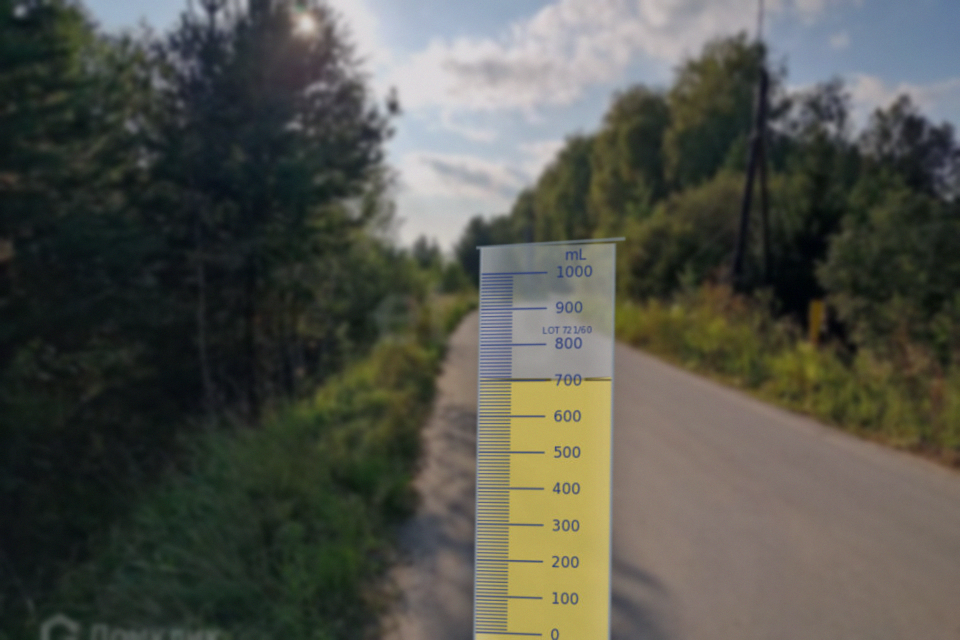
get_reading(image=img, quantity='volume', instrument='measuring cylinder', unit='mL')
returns 700 mL
